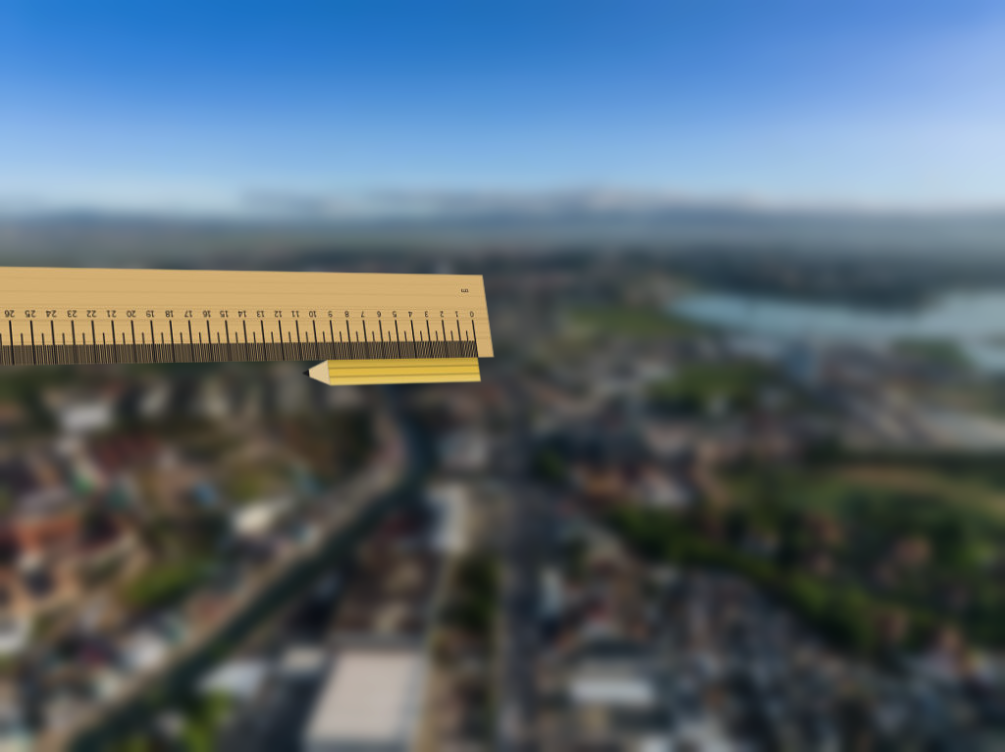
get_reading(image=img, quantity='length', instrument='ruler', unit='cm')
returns 11 cm
